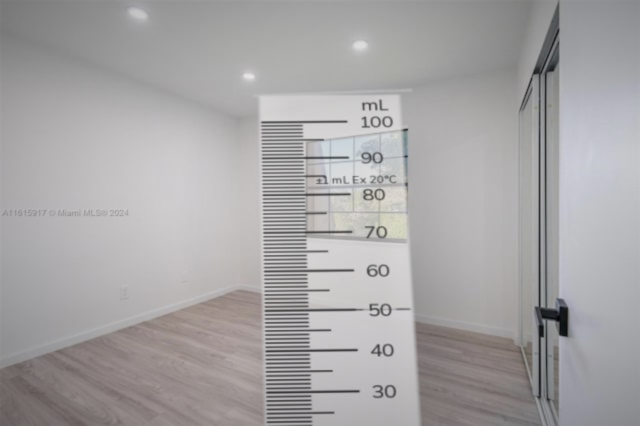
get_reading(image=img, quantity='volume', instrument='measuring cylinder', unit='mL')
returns 50 mL
